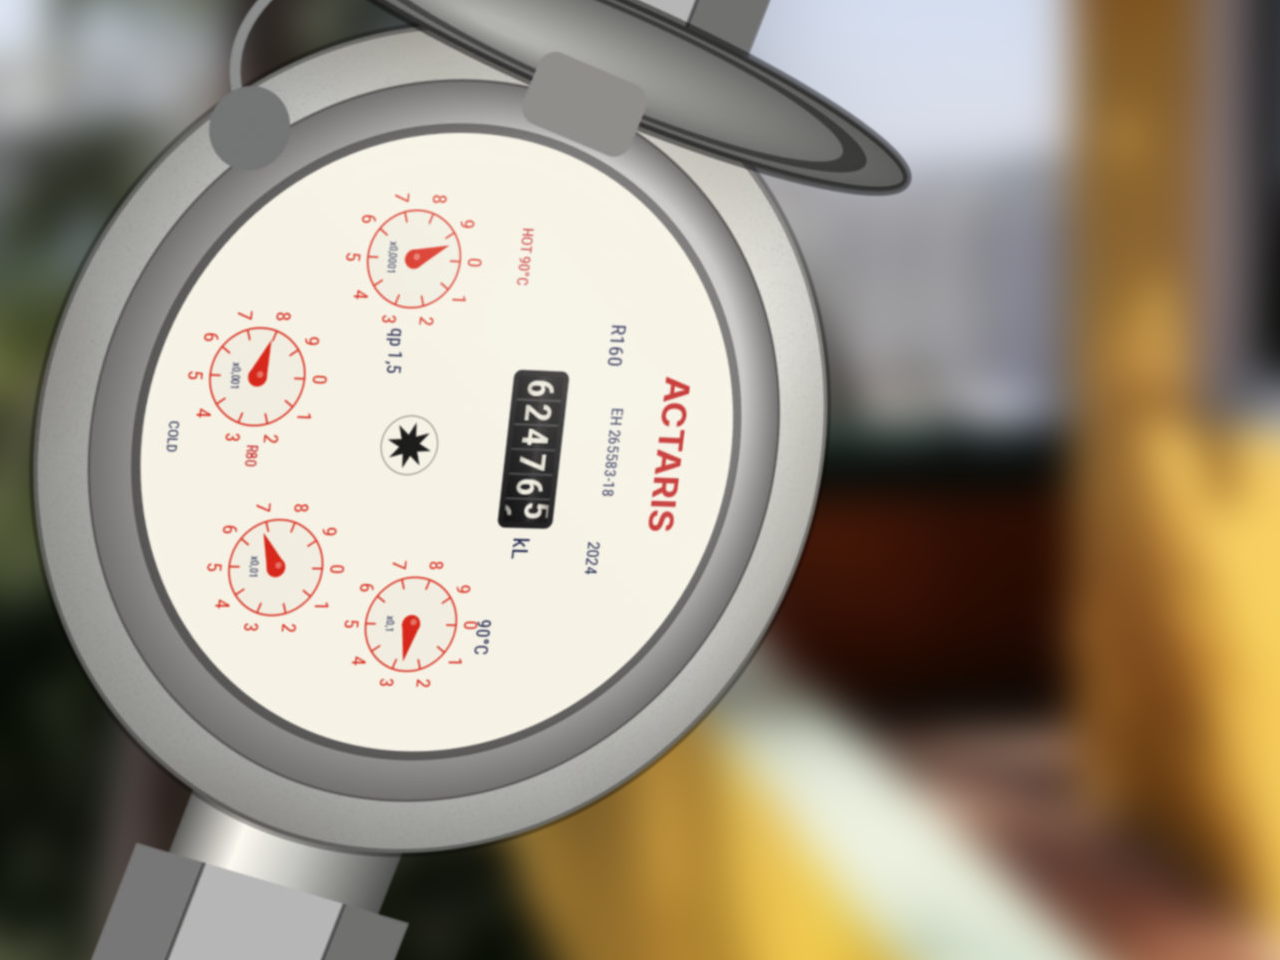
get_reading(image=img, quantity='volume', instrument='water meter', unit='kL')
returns 624765.2679 kL
